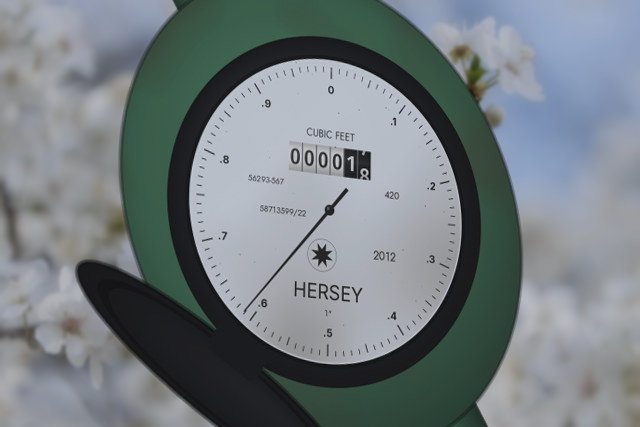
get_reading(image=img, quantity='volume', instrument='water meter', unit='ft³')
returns 17.61 ft³
